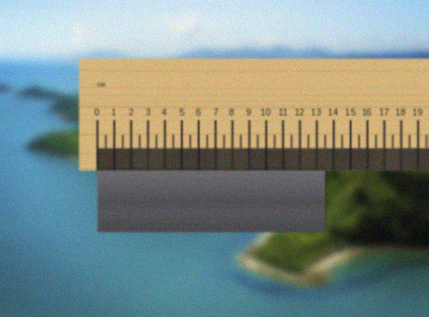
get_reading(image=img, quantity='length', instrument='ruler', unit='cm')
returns 13.5 cm
